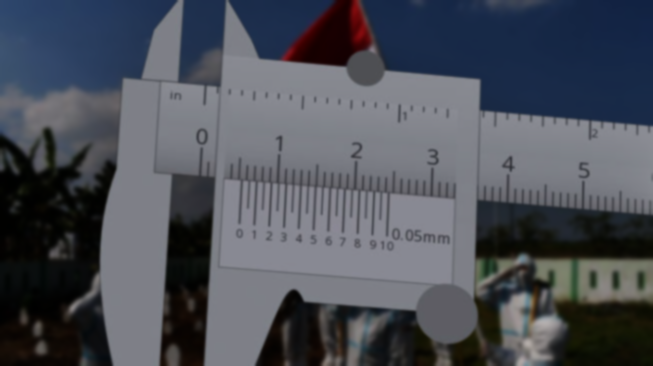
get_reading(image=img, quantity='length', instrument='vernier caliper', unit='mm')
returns 5.4 mm
